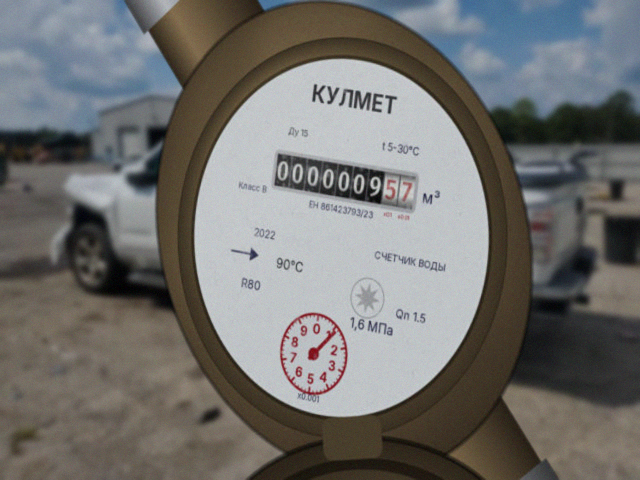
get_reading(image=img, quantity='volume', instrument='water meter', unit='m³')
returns 9.571 m³
